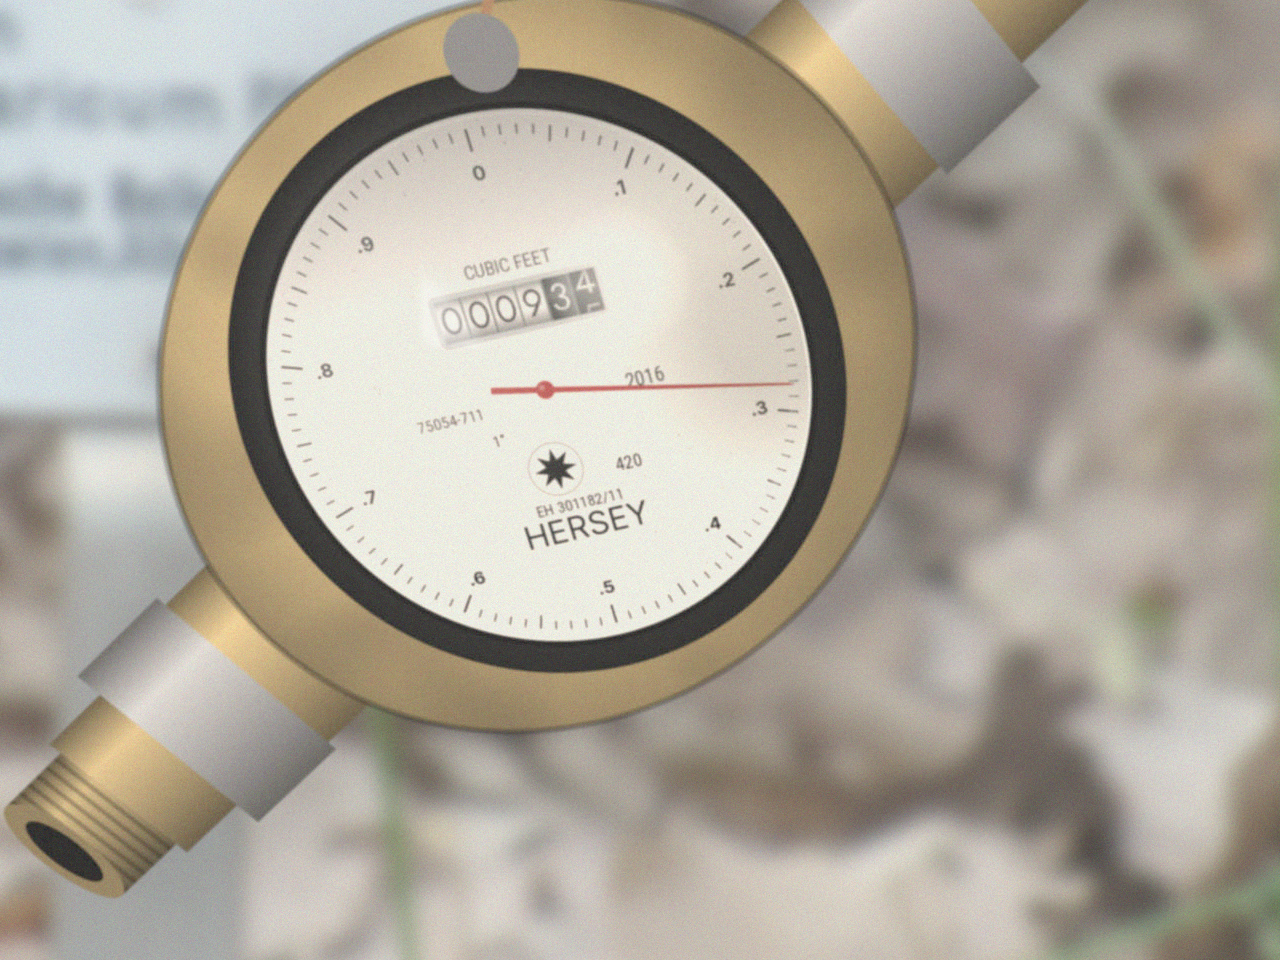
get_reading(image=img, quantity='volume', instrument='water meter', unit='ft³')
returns 934.28 ft³
